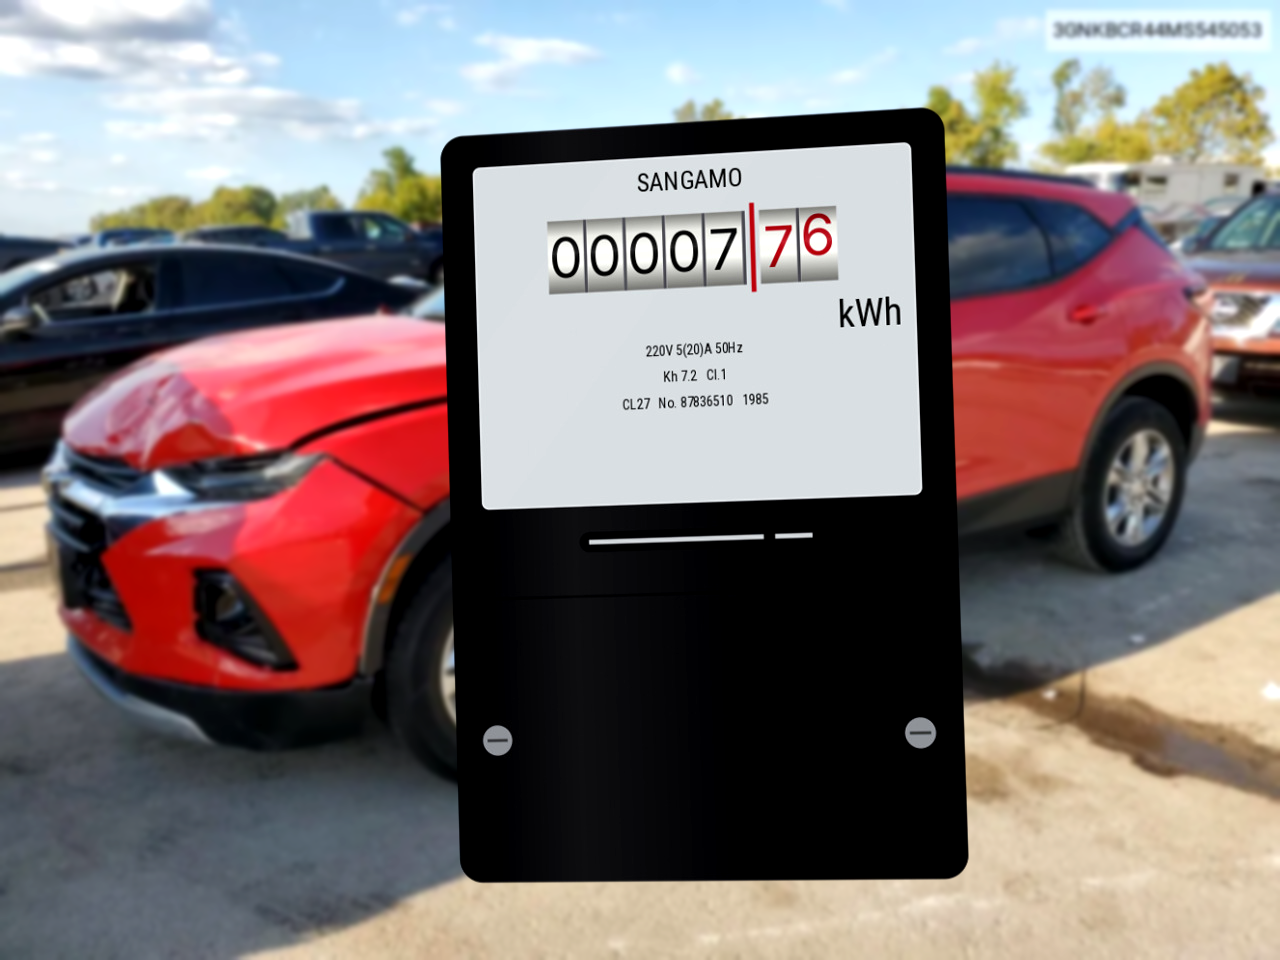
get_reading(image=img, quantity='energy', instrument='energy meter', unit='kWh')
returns 7.76 kWh
